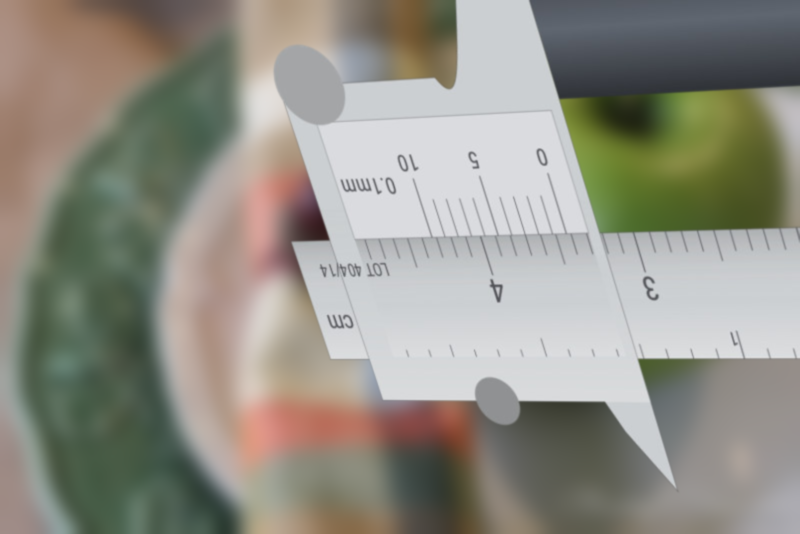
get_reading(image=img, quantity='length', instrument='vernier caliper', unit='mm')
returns 34.3 mm
